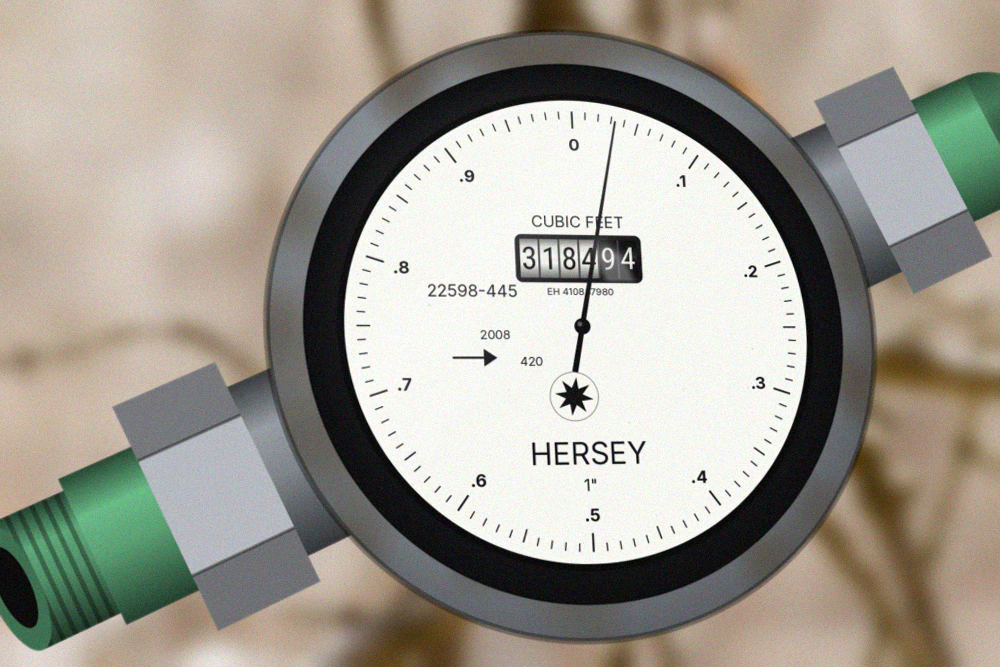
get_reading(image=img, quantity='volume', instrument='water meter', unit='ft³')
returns 318494.03 ft³
